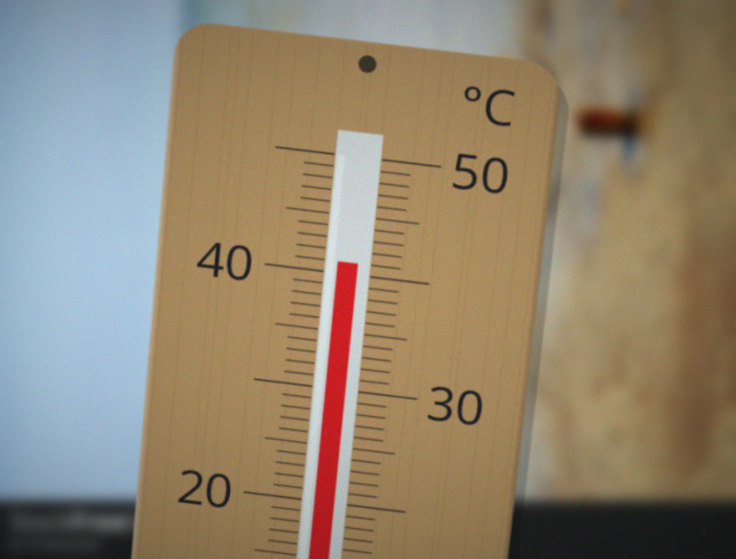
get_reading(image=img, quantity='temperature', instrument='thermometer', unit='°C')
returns 41 °C
